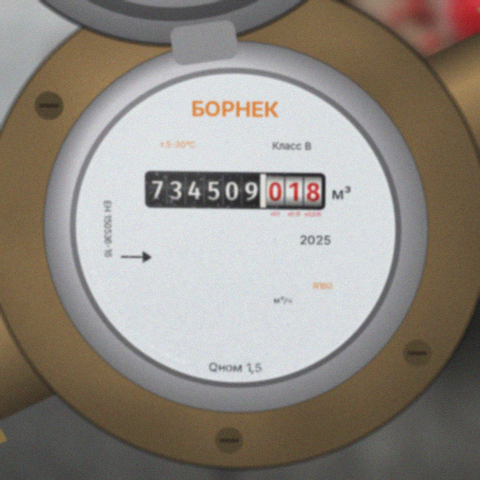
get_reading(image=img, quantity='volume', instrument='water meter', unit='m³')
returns 734509.018 m³
